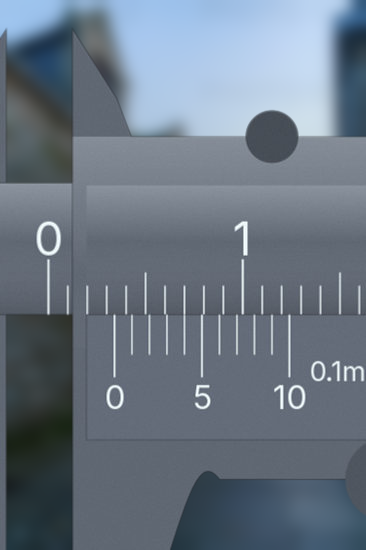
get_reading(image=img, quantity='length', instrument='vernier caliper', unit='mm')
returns 3.4 mm
